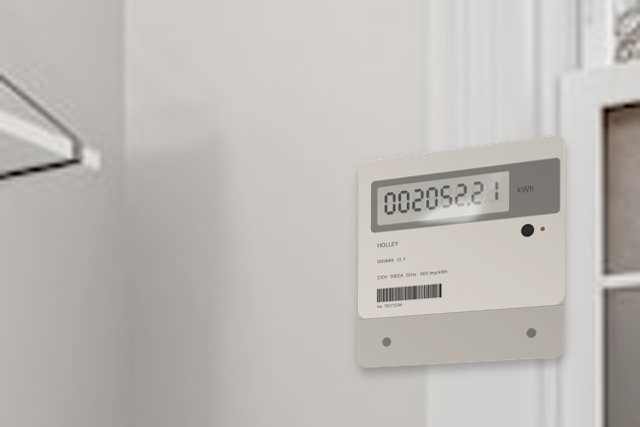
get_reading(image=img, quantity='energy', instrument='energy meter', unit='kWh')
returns 2052.21 kWh
